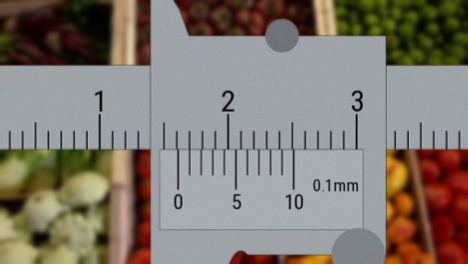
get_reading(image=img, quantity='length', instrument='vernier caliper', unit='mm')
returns 16.1 mm
